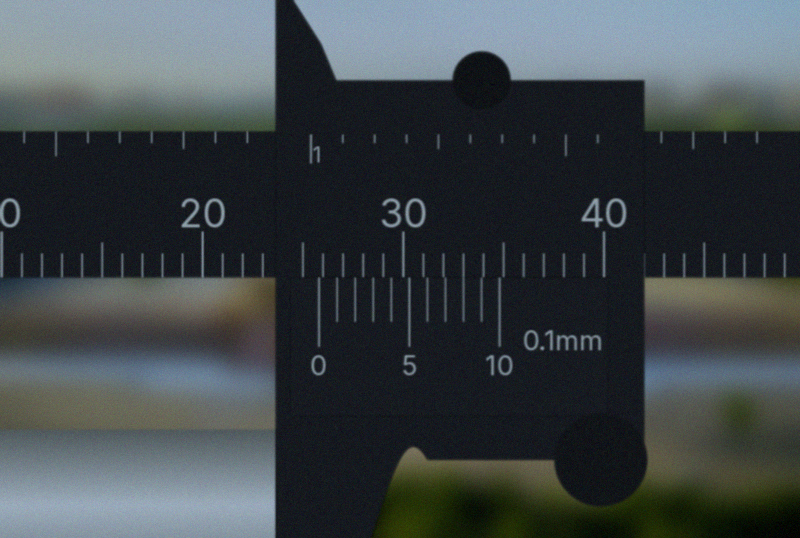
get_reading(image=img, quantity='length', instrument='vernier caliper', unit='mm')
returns 25.8 mm
